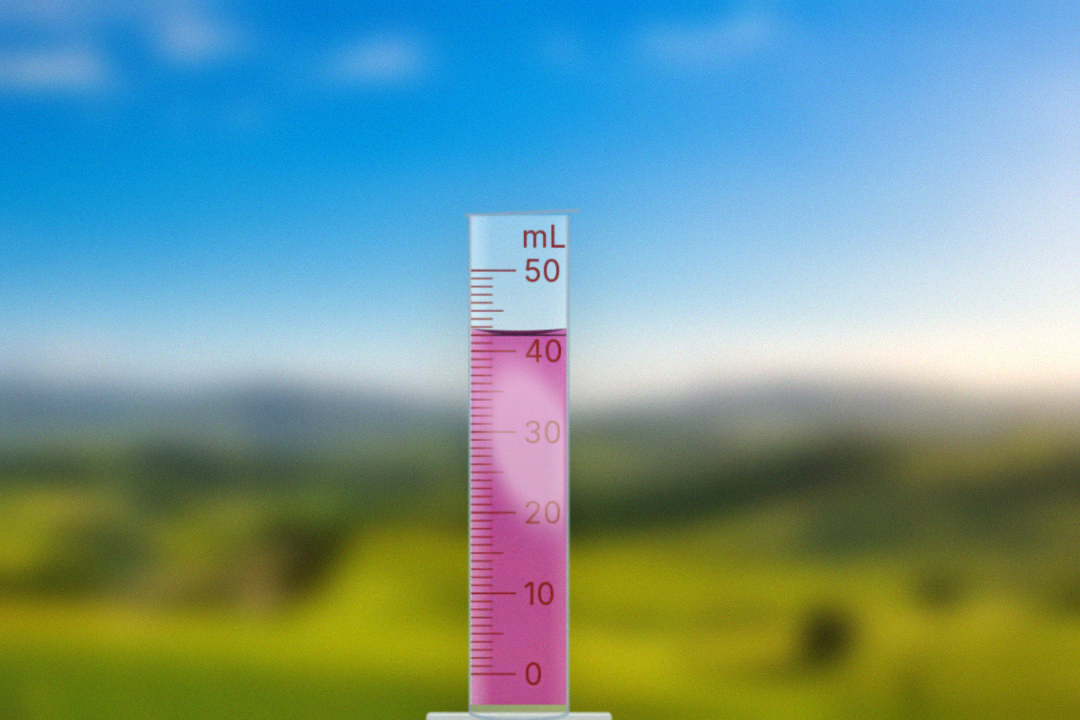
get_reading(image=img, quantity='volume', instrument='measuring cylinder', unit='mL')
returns 42 mL
